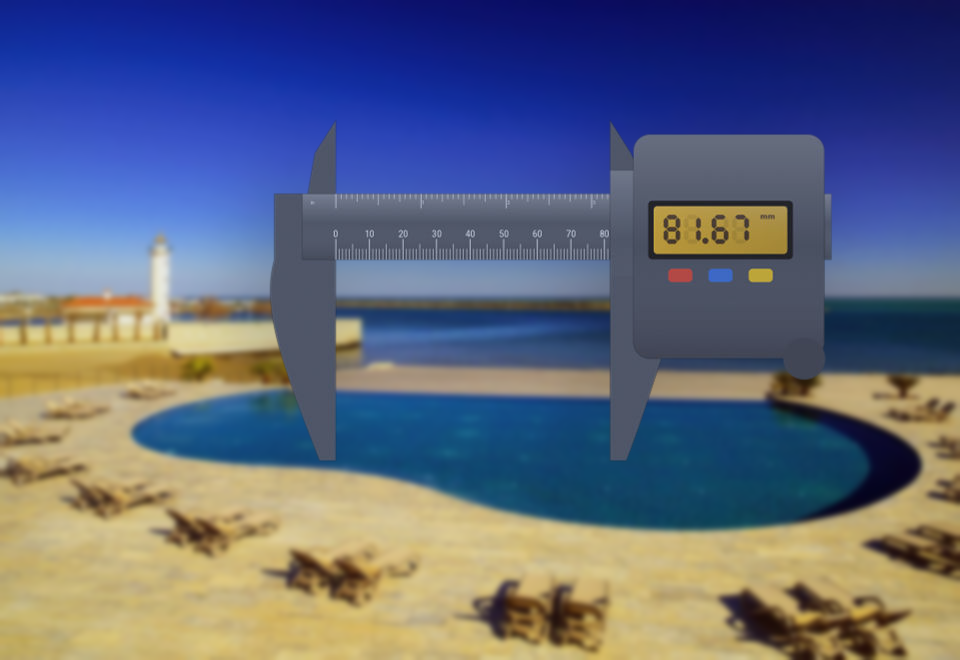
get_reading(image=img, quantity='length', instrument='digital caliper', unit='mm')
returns 81.67 mm
